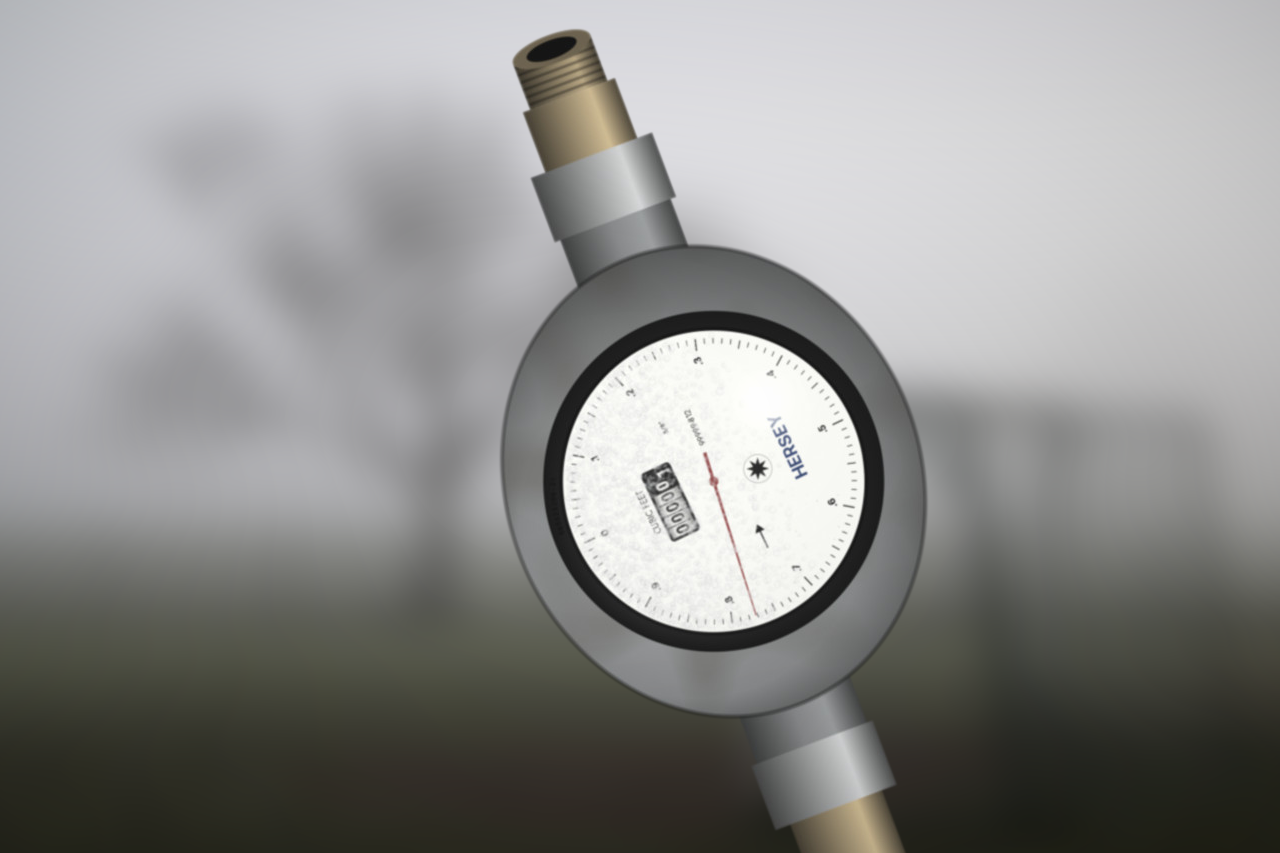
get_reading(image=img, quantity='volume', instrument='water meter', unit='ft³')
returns 0.77 ft³
